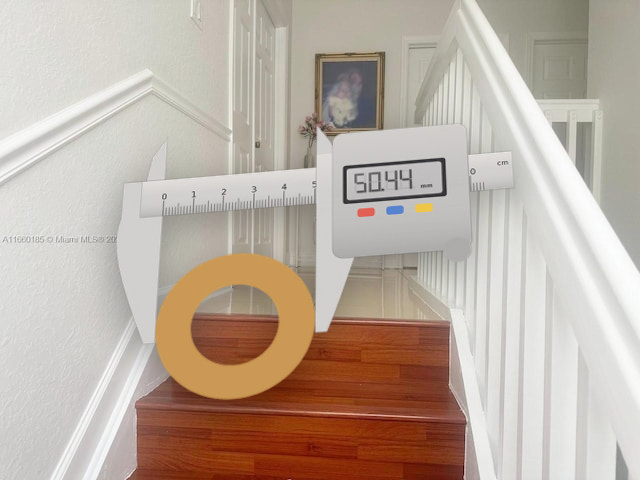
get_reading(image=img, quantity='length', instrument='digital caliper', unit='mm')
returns 50.44 mm
